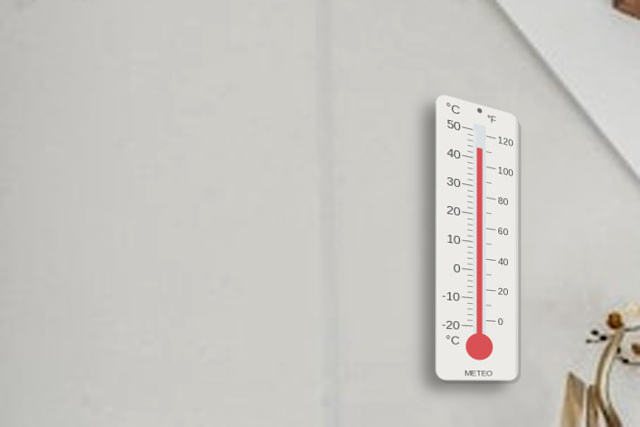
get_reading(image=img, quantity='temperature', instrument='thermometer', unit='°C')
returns 44 °C
